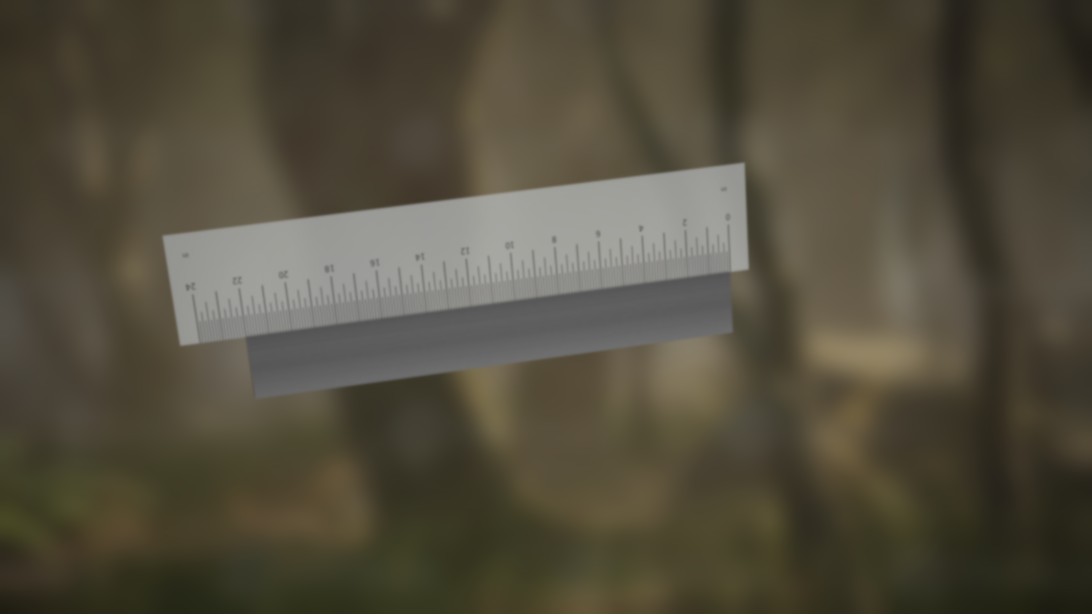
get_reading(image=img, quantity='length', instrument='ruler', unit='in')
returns 22 in
